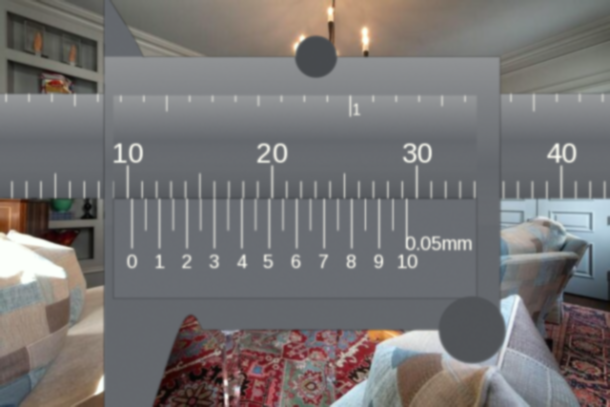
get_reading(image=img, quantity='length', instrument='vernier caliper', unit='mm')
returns 10.3 mm
